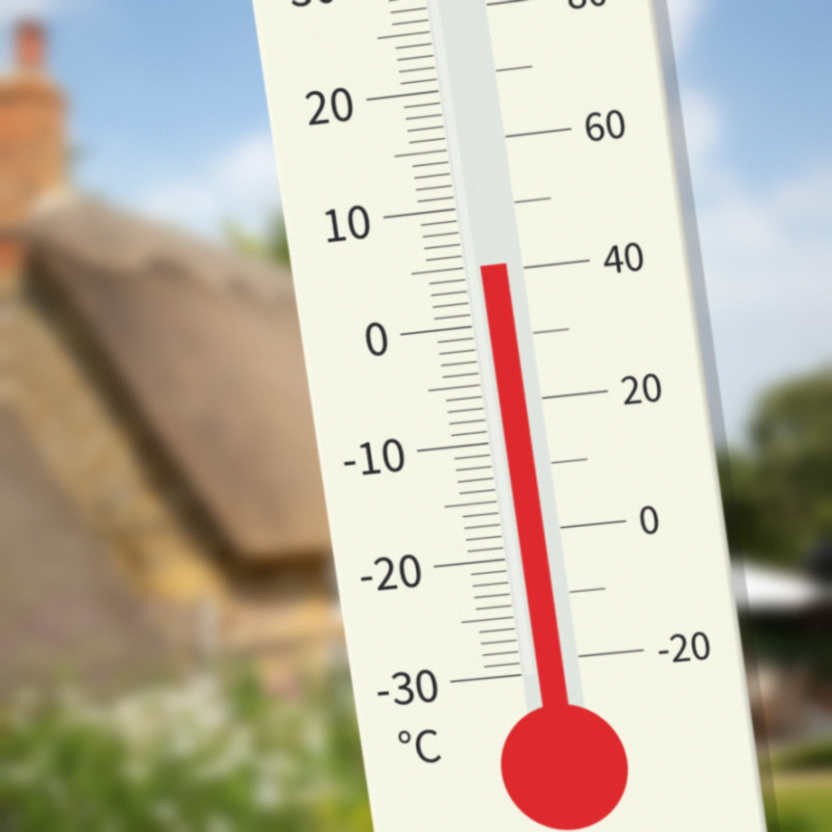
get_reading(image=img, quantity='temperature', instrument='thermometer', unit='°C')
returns 5 °C
